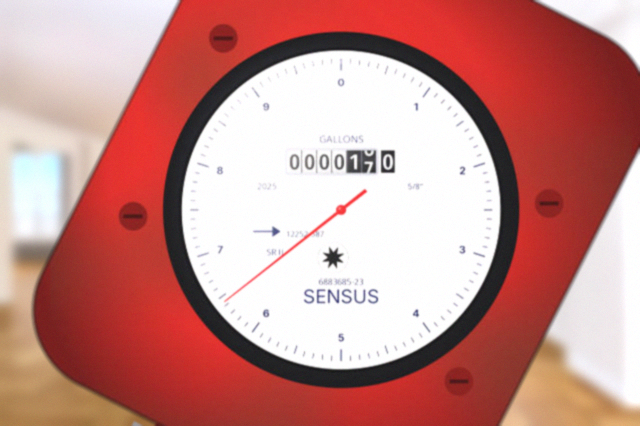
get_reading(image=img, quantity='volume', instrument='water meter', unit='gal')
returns 166.4 gal
